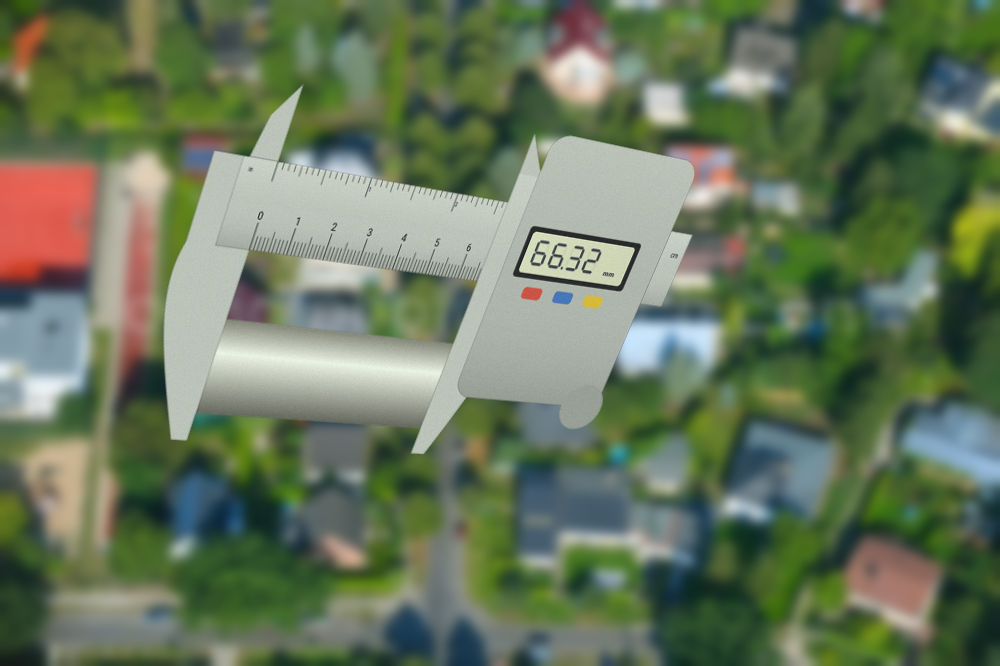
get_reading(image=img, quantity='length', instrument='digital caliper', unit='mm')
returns 66.32 mm
